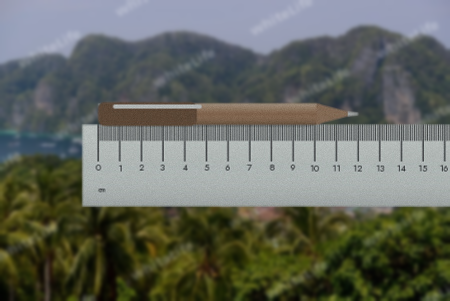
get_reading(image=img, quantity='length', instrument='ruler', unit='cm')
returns 12 cm
